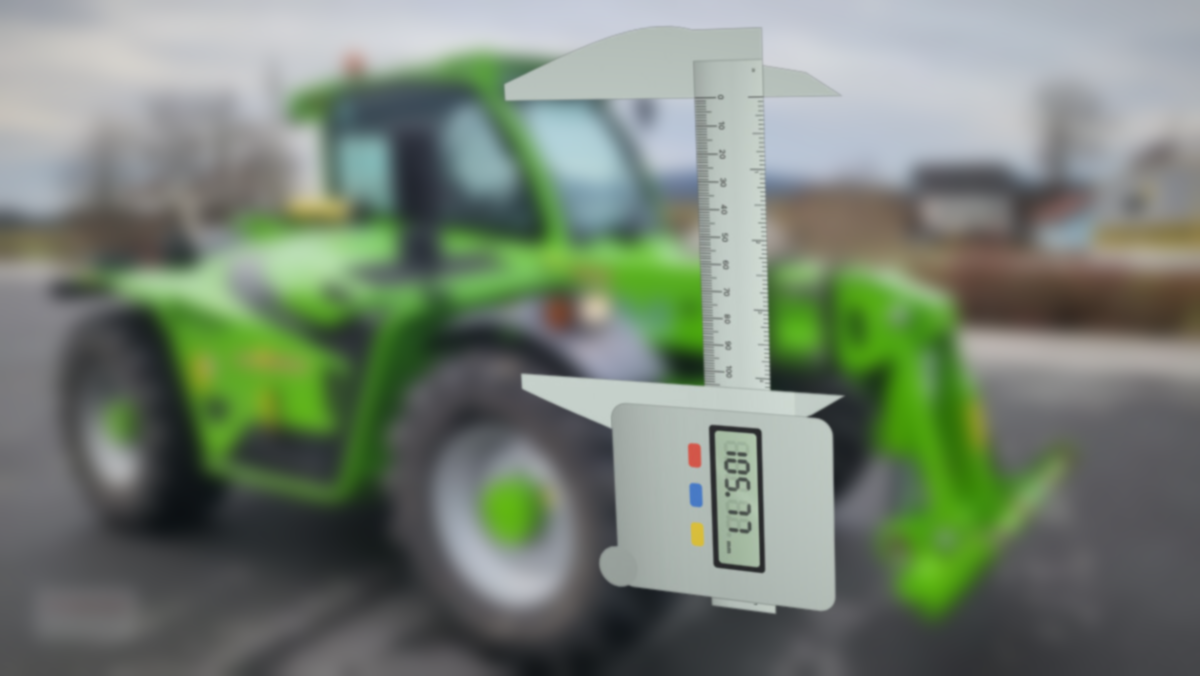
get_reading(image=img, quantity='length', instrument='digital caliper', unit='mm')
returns 105.77 mm
